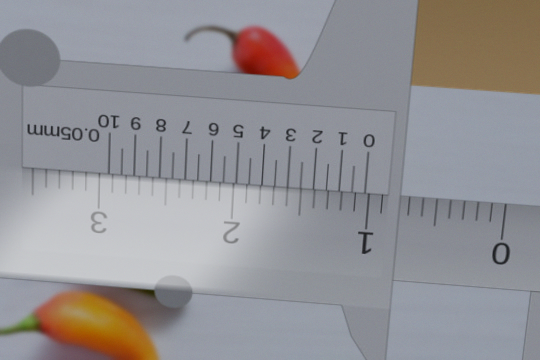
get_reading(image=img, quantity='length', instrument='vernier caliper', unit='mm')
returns 10.3 mm
